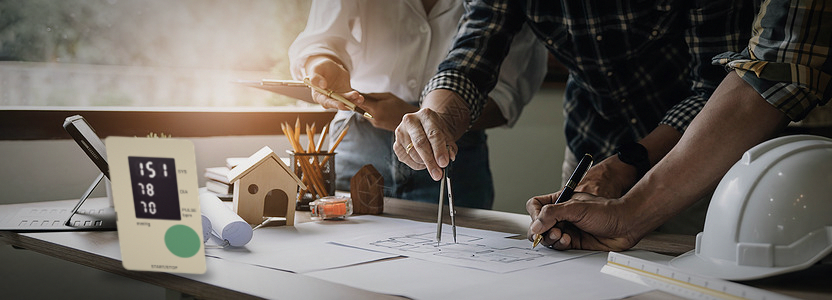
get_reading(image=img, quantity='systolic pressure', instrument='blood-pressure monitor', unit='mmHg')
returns 151 mmHg
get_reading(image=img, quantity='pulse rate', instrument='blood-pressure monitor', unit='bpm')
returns 70 bpm
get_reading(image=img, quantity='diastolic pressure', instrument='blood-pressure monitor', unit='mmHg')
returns 78 mmHg
